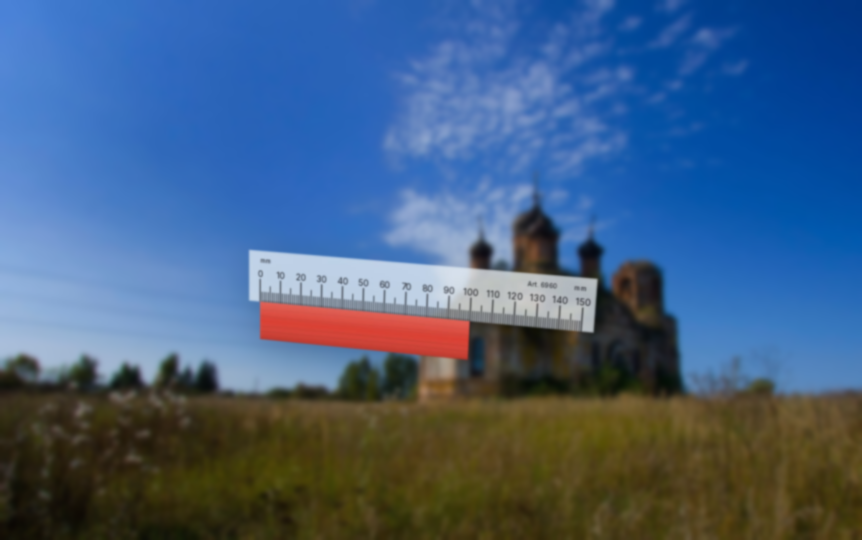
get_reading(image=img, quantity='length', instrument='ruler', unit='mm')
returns 100 mm
